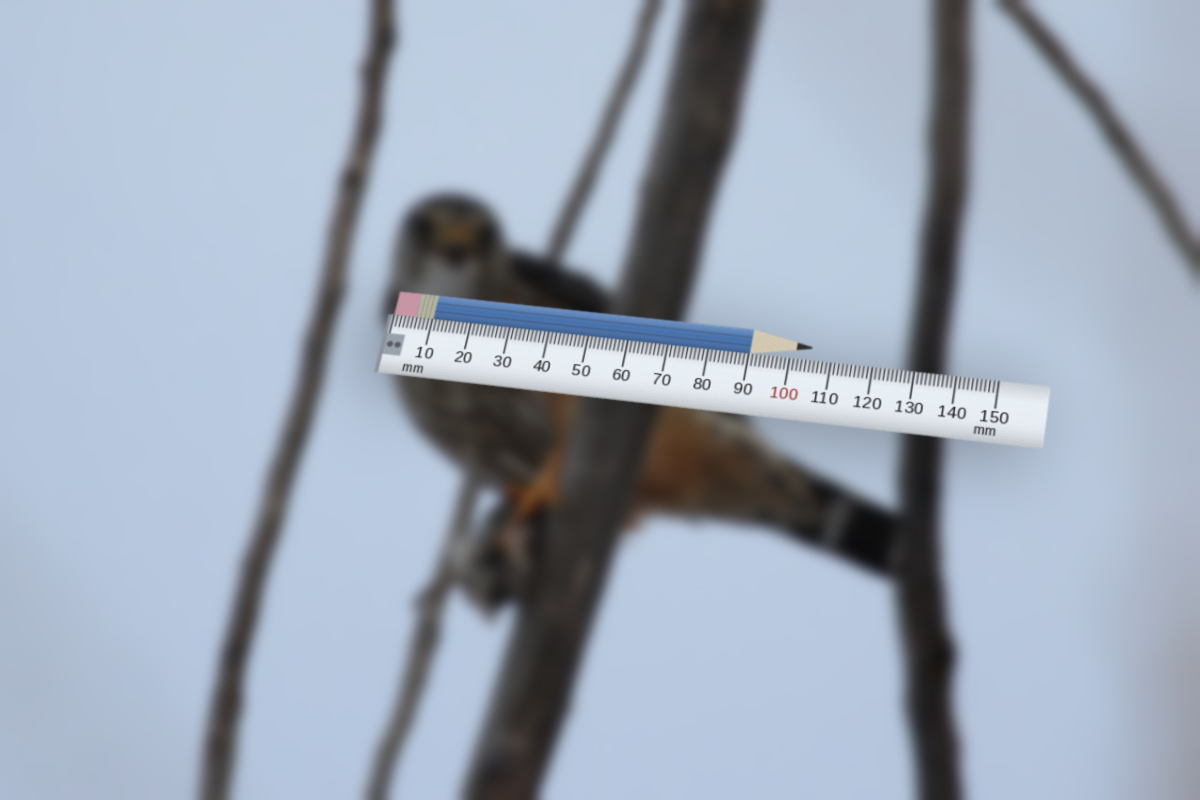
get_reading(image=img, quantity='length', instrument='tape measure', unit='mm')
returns 105 mm
